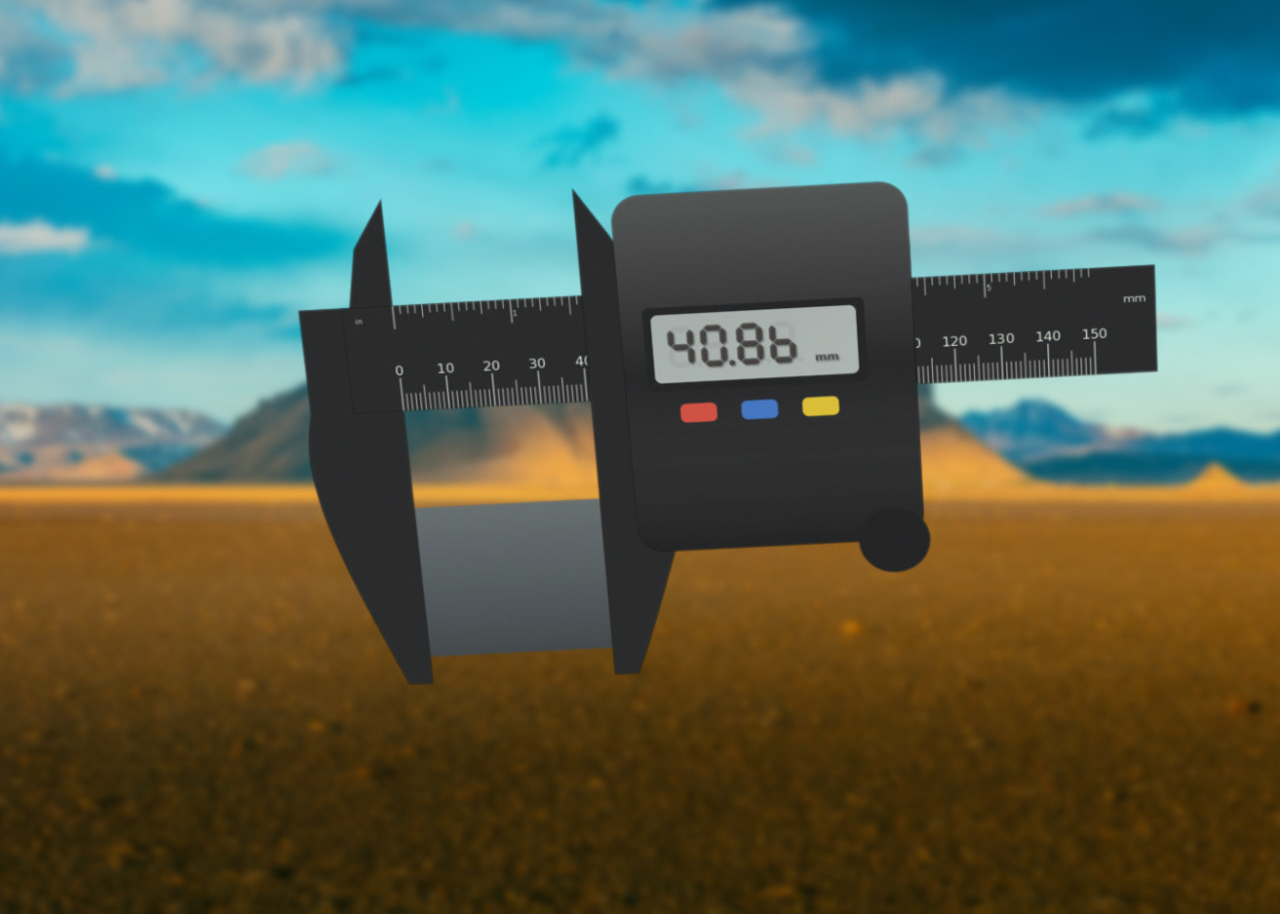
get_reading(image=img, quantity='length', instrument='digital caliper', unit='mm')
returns 40.86 mm
